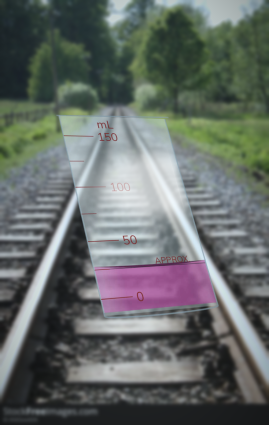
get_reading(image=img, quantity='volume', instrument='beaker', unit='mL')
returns 25 mL
